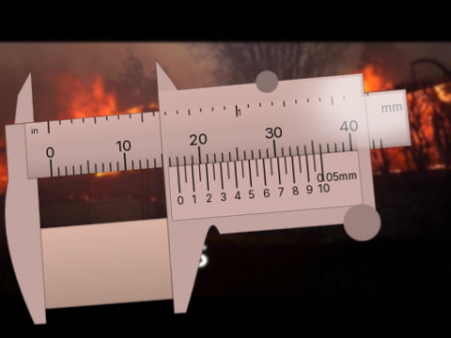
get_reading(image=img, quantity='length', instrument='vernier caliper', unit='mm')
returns 17.0 mm
